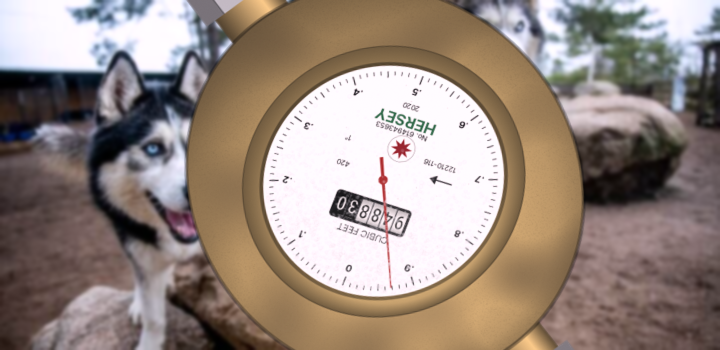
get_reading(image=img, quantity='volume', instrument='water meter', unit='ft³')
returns 948829.93 ft³
